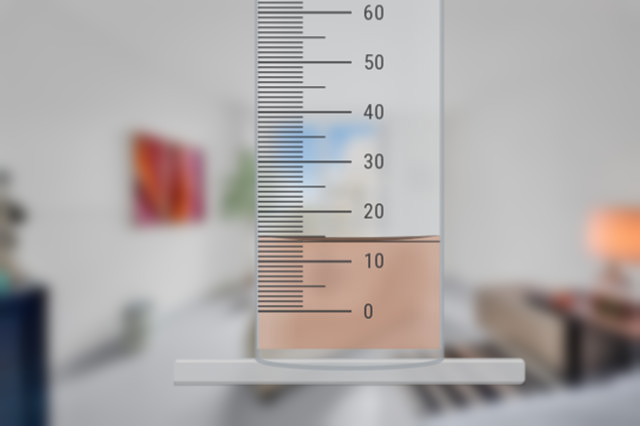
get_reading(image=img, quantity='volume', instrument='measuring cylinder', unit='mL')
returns 14 mL
